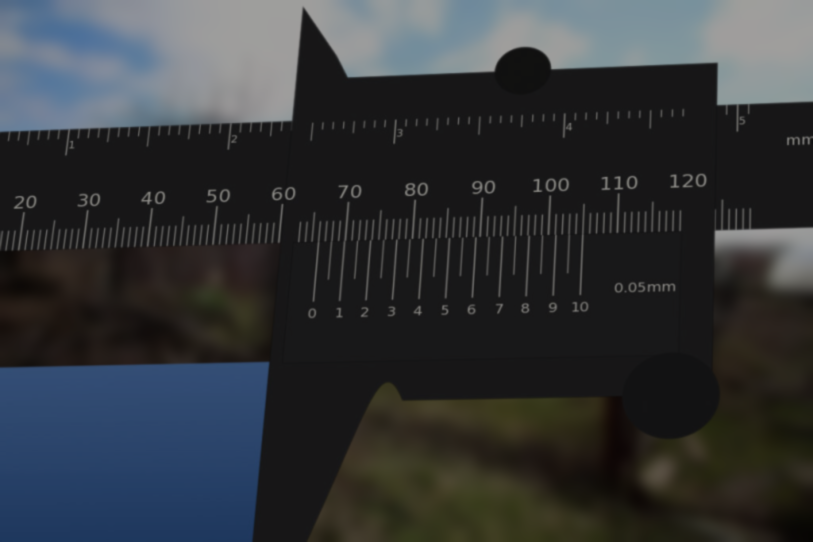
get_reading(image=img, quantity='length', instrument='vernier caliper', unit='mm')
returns 66.0 mm
